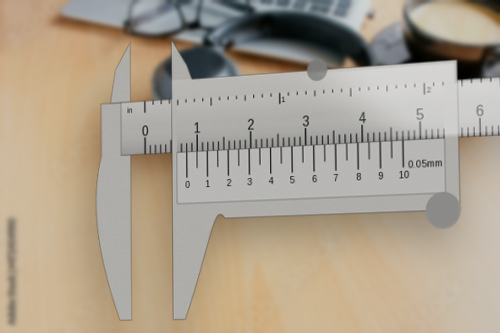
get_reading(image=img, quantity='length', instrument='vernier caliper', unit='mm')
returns 8.0 mm
